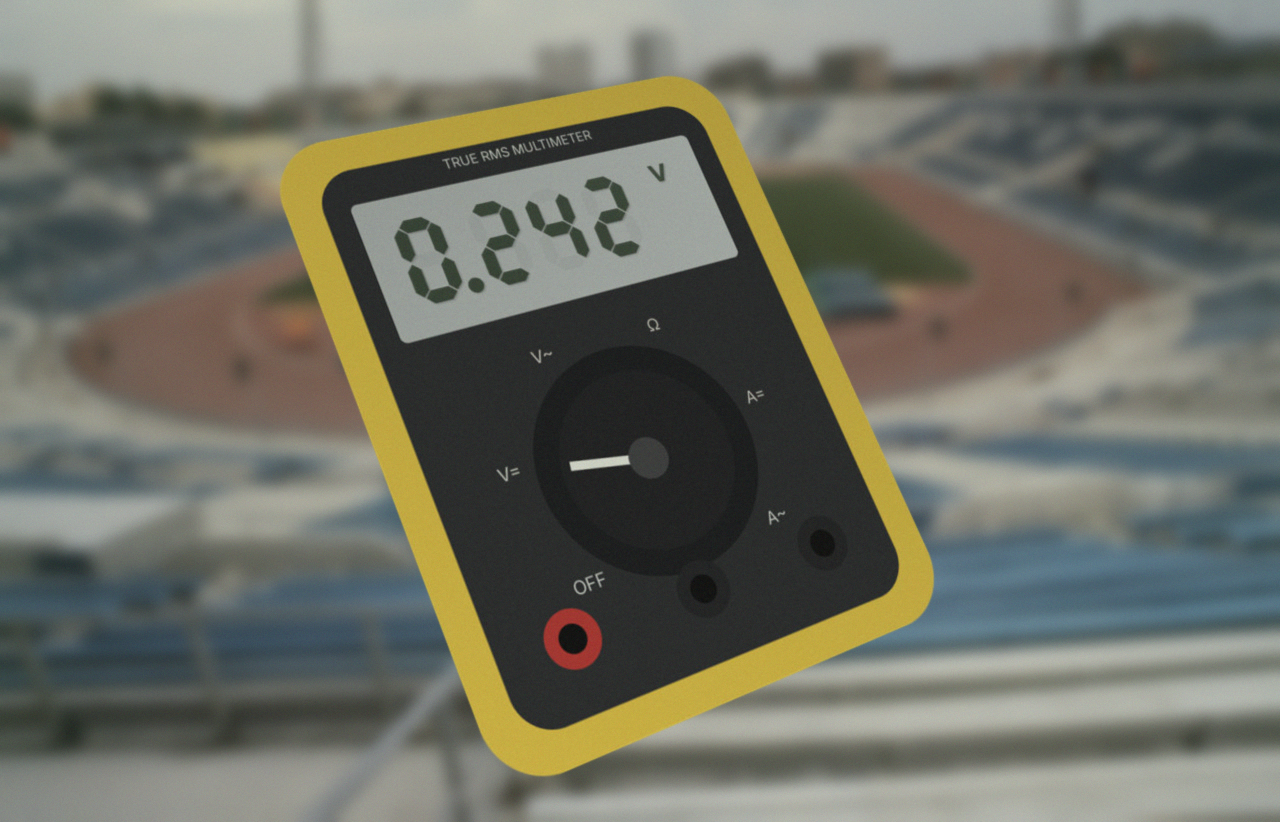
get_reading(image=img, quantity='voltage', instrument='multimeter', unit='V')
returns 0.242 V
